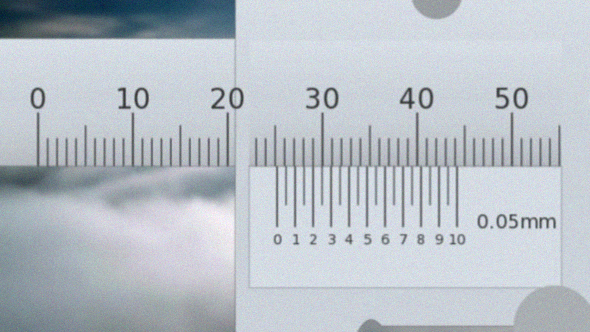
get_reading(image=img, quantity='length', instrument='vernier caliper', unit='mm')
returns 25.2 mm
